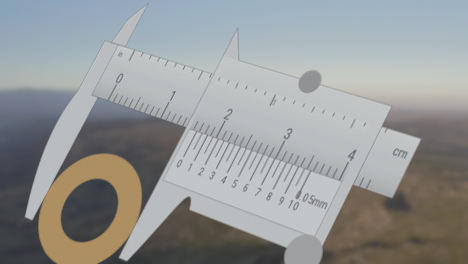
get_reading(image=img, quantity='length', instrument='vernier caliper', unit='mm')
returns 16.6 mm
